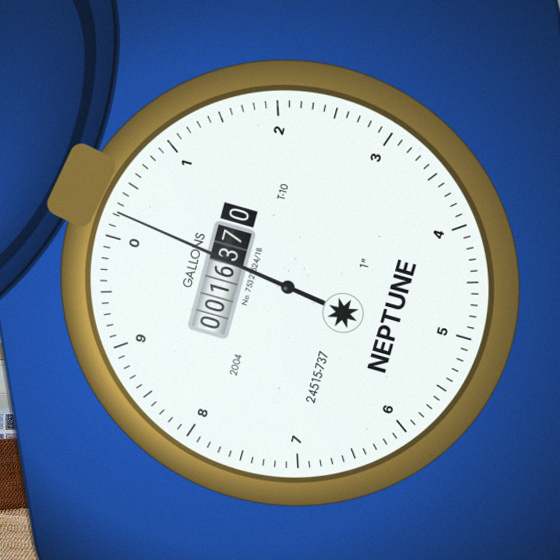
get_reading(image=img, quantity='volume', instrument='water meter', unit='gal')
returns 16370.2 gal
